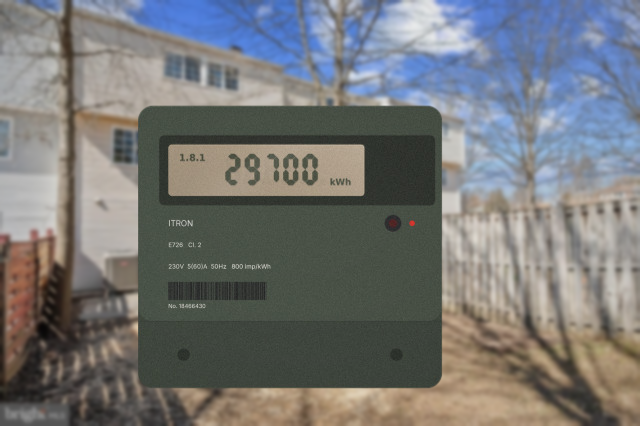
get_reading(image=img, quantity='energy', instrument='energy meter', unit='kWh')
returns 29700 kWh
